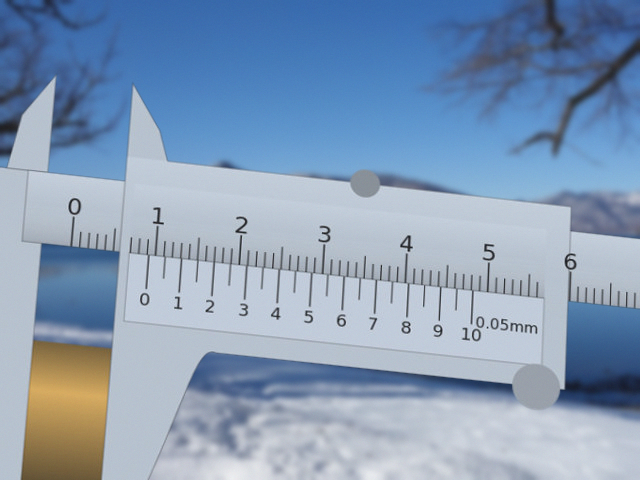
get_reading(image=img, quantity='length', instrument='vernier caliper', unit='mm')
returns 9.2 mm
